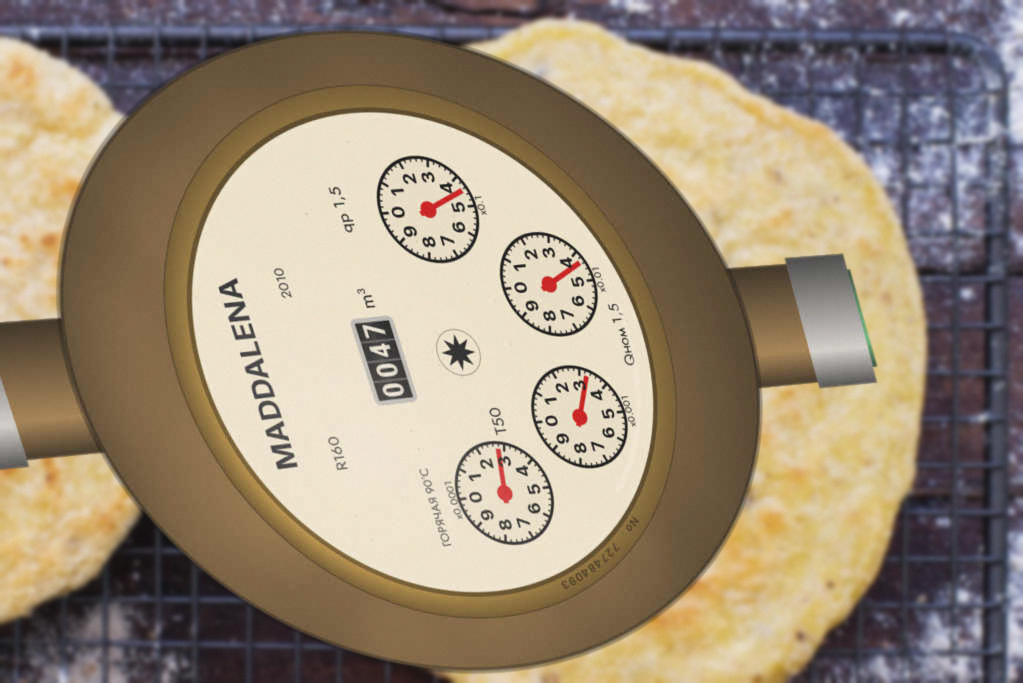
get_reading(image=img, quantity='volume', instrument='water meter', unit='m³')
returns 47.4432 m³
